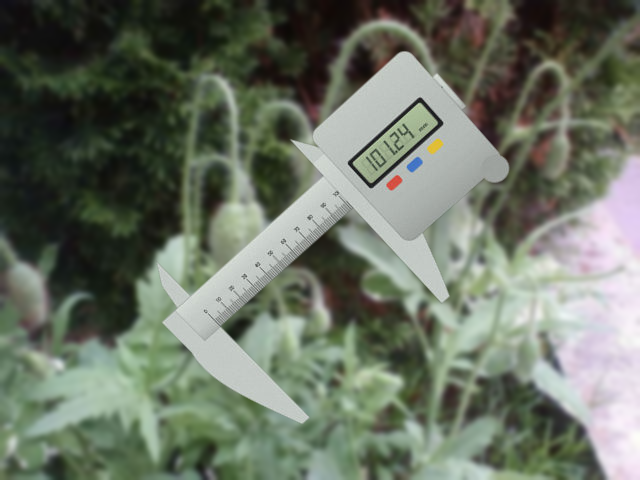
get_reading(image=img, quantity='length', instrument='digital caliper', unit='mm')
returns 101.24 mm
